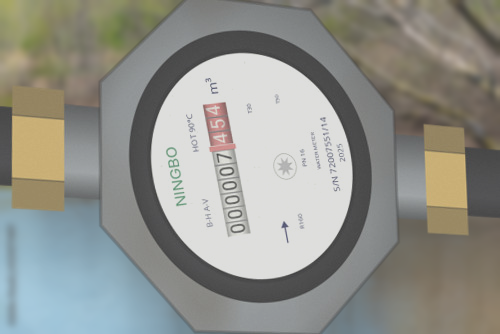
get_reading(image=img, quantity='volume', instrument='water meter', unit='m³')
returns 7.454 m³
